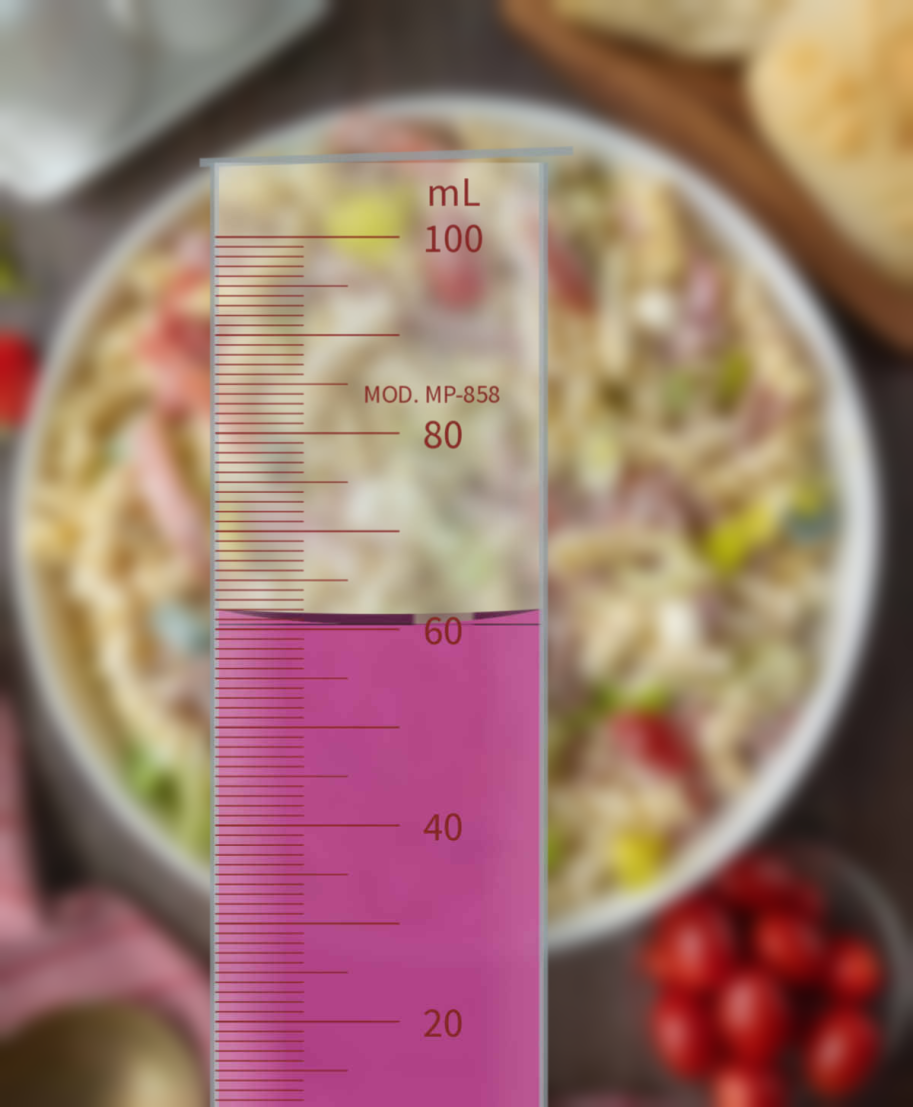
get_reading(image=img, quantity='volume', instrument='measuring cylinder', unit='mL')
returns 60.5 mL
